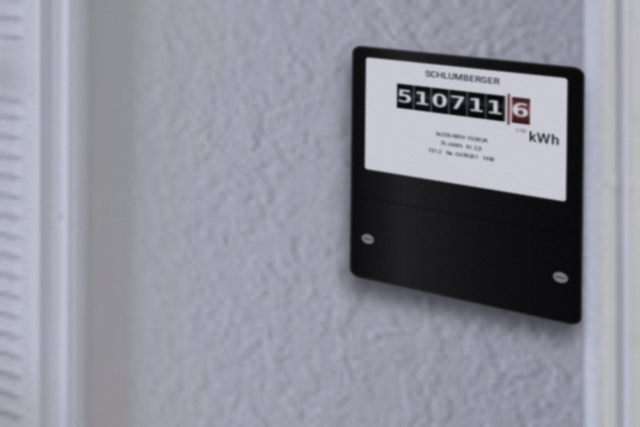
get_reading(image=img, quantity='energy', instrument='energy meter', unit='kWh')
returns 510711.6 kWh
